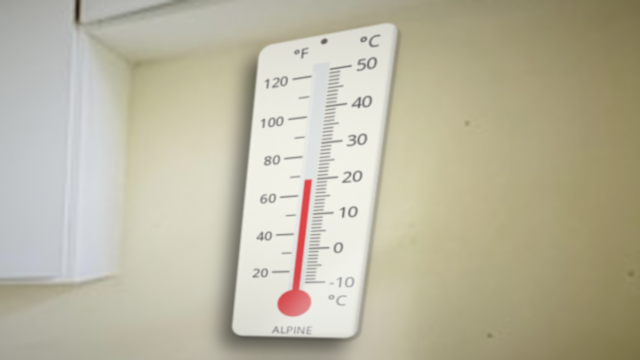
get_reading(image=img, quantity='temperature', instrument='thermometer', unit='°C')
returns 20 °C
